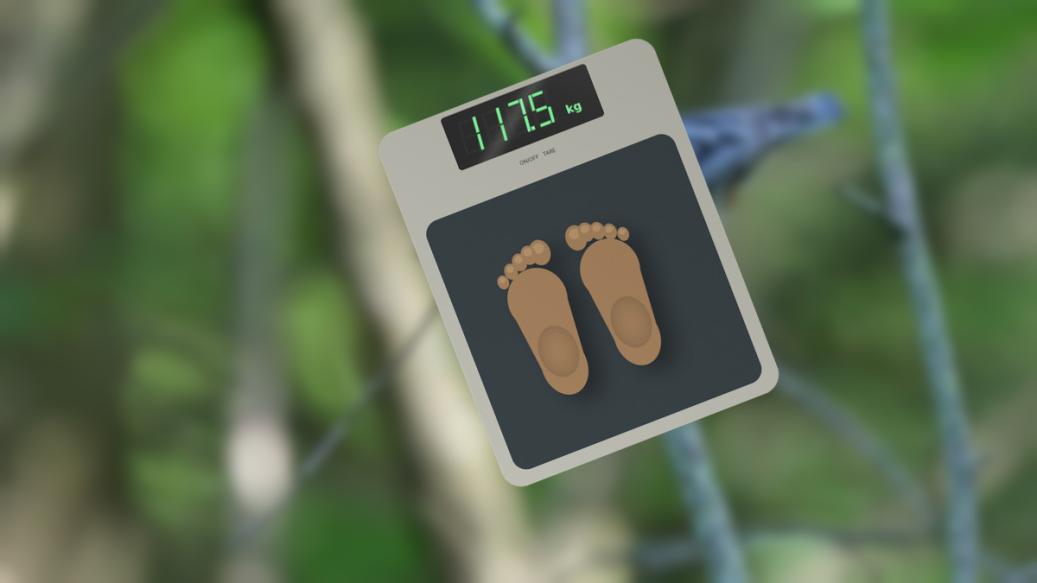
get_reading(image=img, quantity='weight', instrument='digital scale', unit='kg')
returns 117.5 kg
